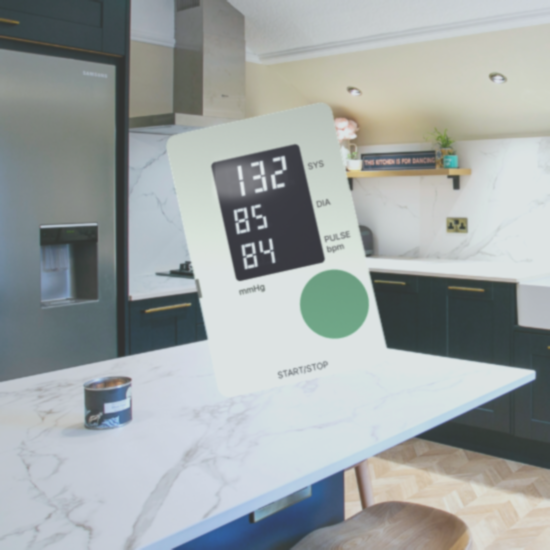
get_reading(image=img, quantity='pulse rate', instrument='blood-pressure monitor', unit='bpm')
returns 84 bpm
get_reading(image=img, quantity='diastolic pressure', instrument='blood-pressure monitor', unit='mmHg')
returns 85 mmHg
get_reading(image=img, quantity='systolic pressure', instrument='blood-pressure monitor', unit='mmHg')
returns 132 mmHg
